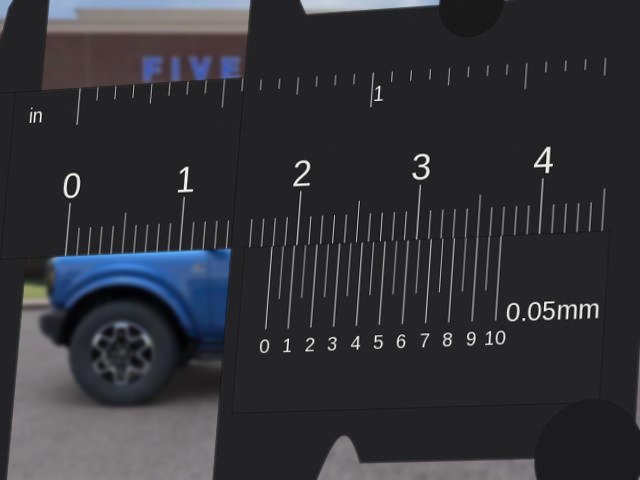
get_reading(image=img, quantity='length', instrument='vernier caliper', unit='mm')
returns 17.9 mm
